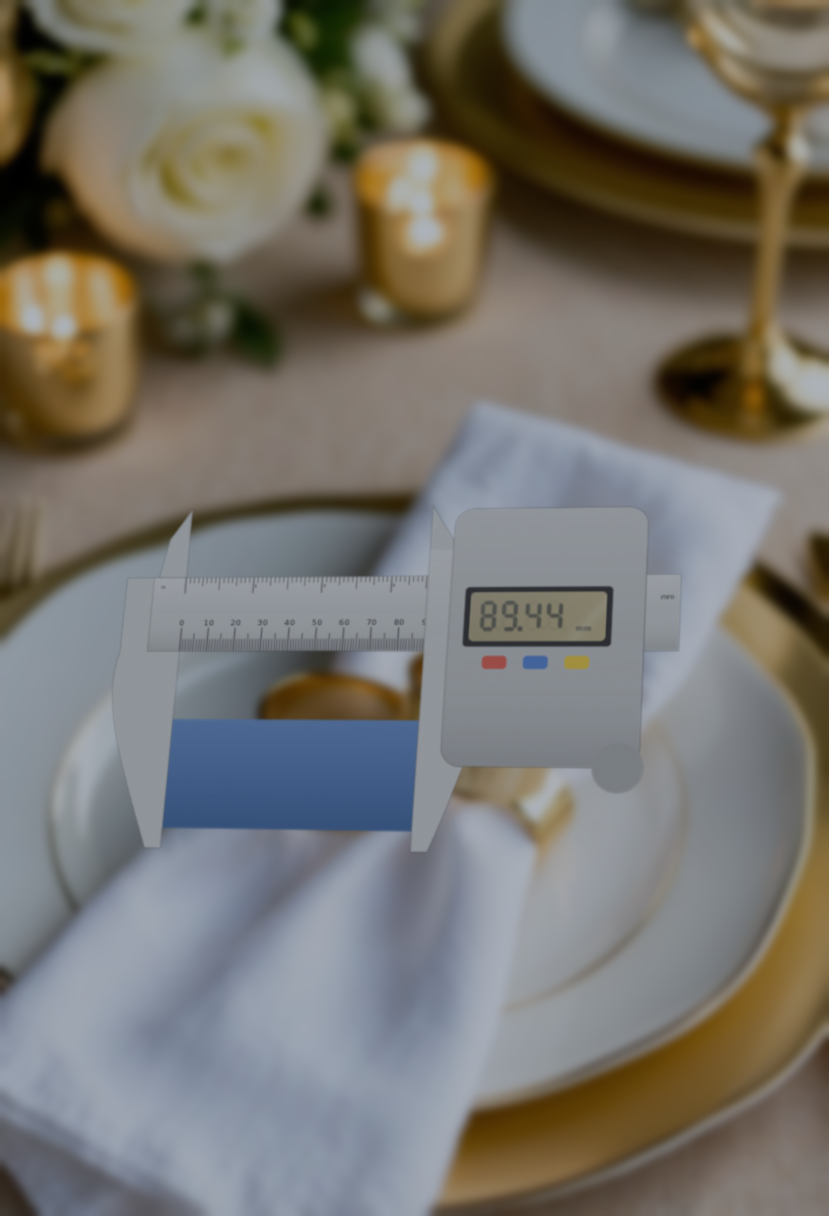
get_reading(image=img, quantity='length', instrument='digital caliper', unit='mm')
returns 89.44 mm
